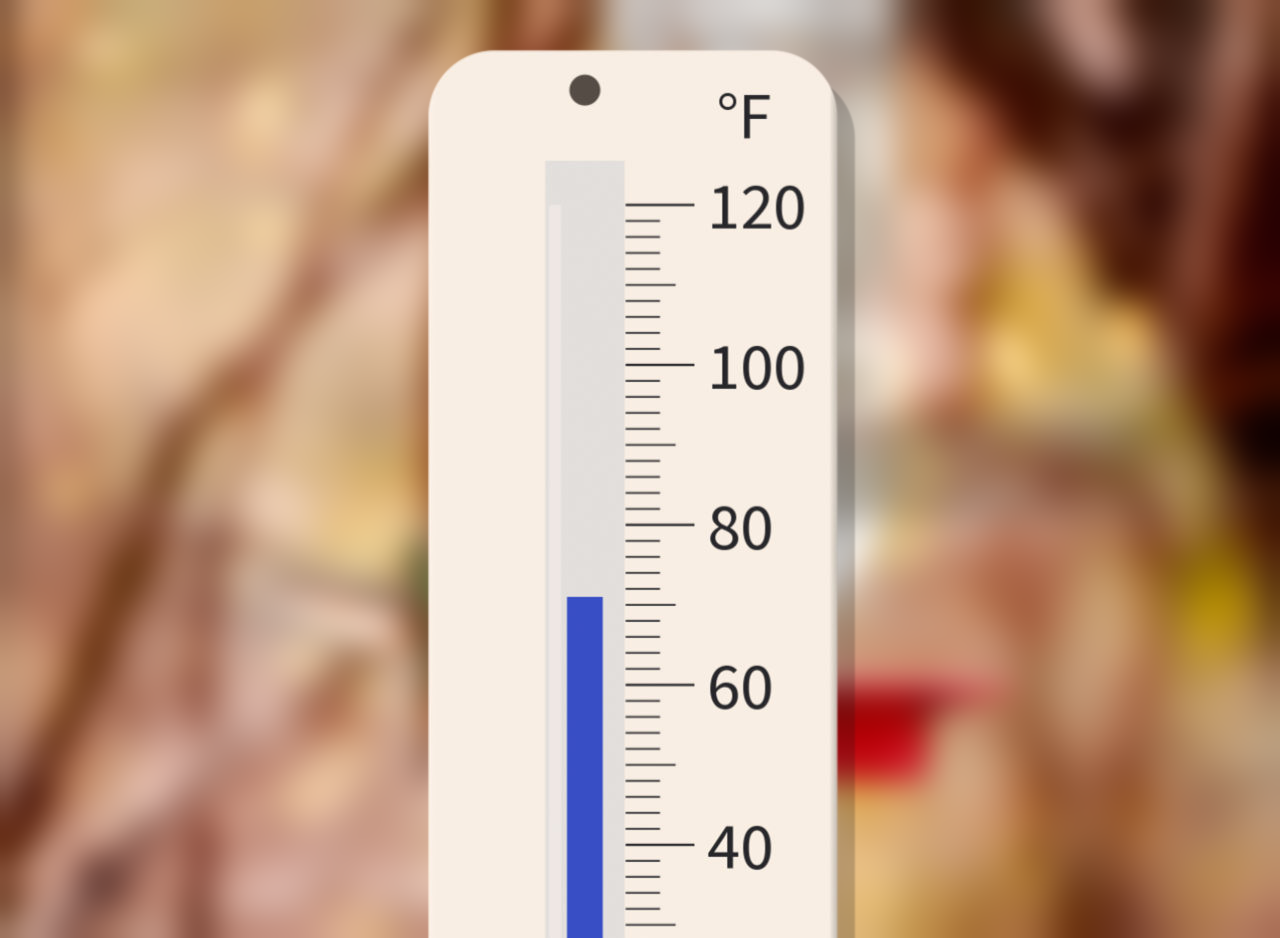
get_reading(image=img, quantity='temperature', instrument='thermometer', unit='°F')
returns 71 °F
